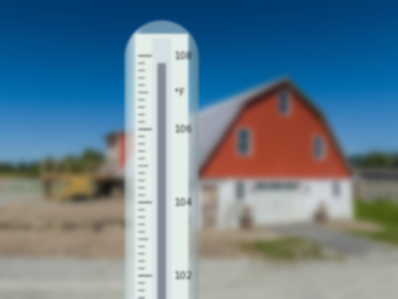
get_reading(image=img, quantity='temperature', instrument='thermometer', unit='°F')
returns 107.8 °F
